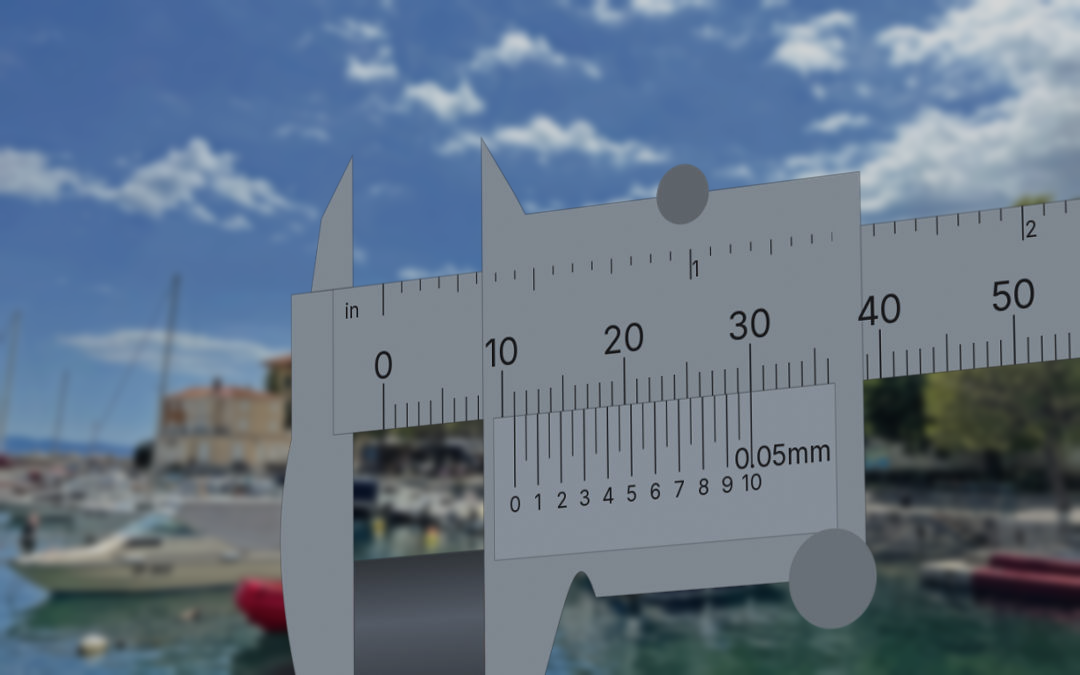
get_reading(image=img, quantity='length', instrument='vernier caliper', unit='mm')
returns 11.0 mm
